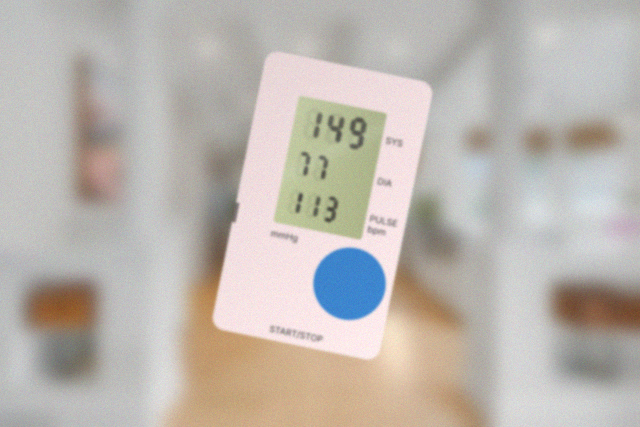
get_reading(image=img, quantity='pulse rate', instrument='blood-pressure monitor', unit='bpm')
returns 113 bpm
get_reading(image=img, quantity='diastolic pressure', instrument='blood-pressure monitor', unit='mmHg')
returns 77 mmHg
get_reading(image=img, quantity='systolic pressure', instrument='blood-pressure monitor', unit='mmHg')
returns 149 mmHg
